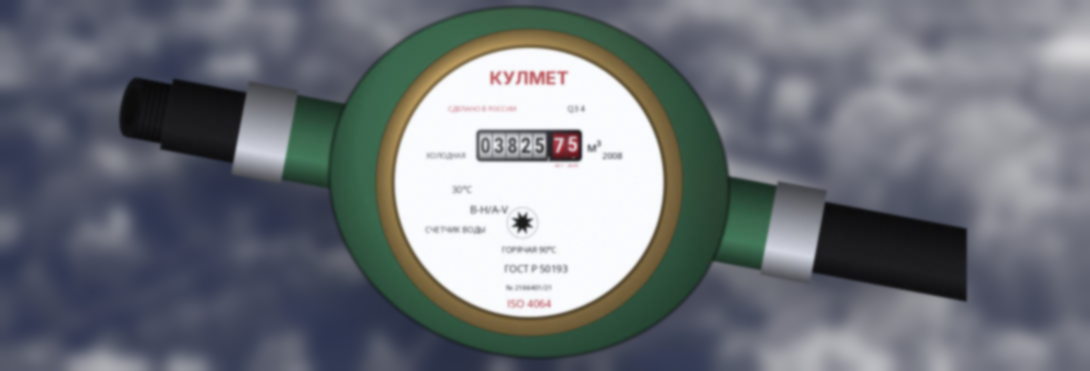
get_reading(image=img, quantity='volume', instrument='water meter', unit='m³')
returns 3825.75 m³
